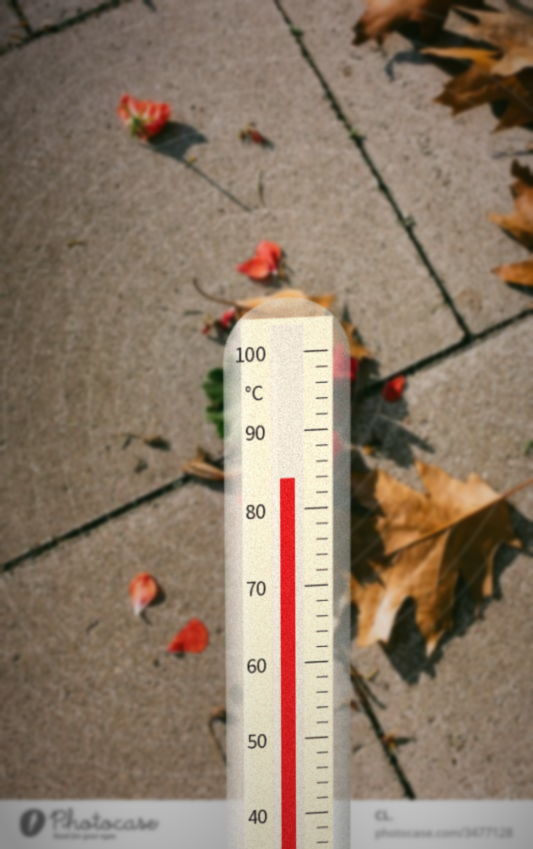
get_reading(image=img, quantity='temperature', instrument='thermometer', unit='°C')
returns 84 °C
